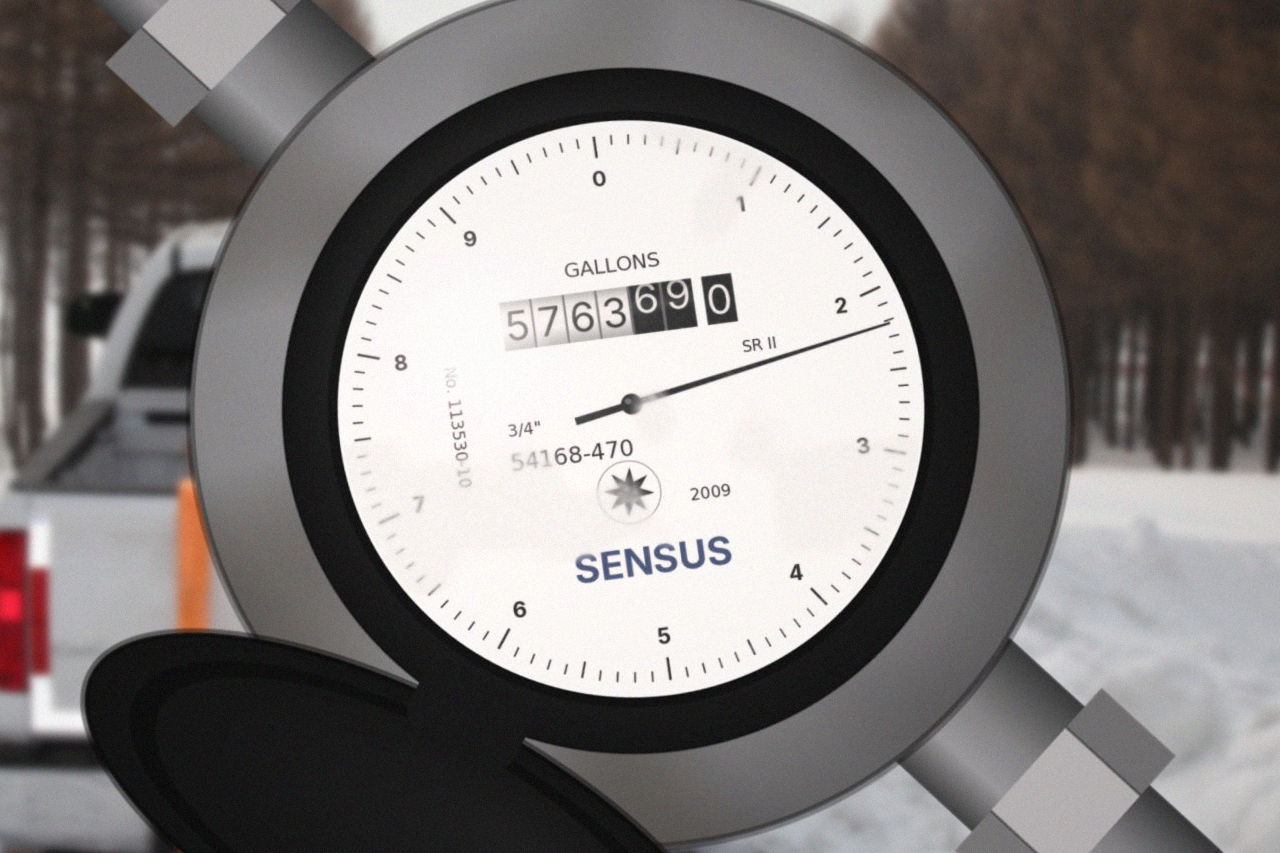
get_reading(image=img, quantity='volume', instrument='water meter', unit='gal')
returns 5763692.2 gal
